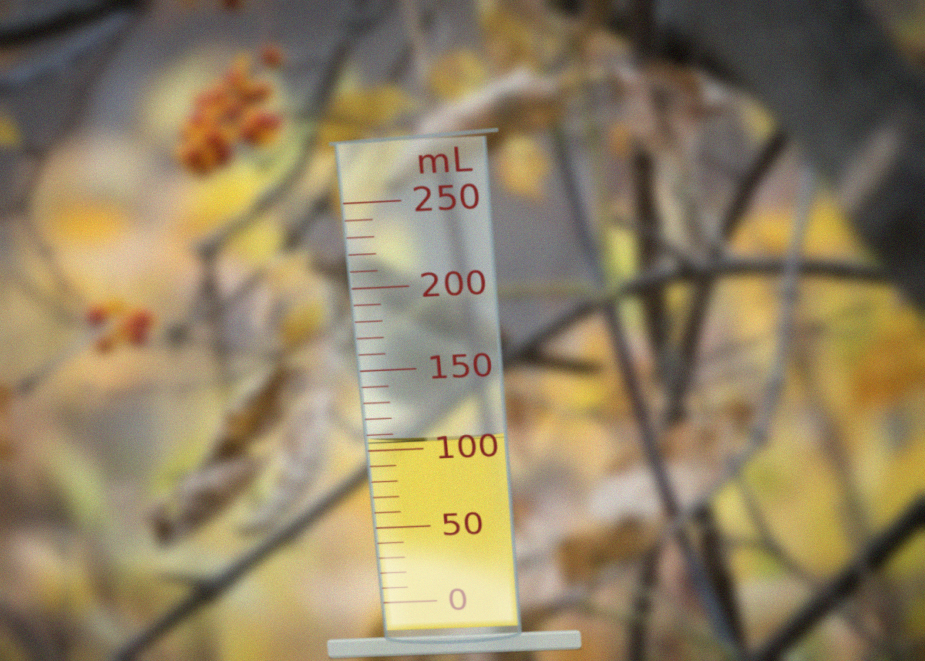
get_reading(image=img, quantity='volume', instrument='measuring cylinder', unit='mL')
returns 105 mL
